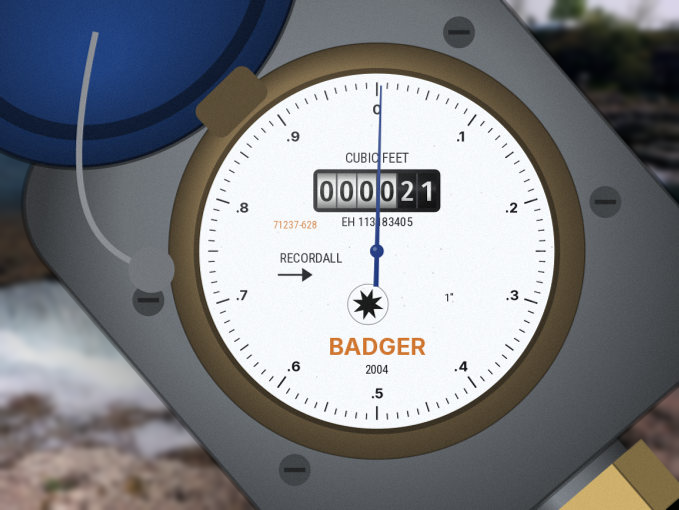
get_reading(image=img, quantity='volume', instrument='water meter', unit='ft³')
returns 21.00 ft³
